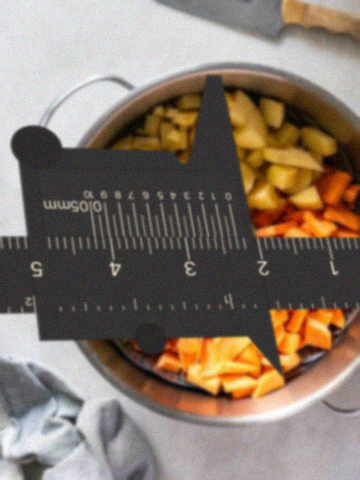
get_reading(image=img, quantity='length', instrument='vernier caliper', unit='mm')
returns 23.0 mm
